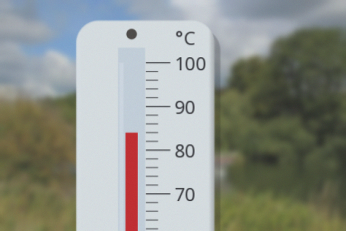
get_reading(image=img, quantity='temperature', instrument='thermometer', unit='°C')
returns 84 °C
